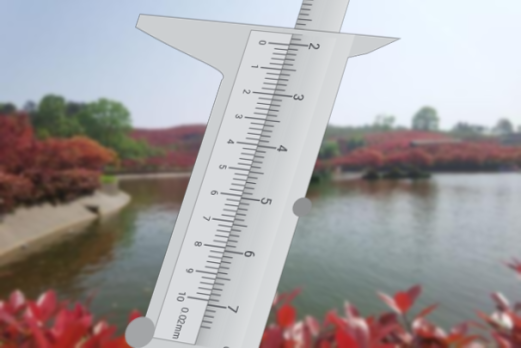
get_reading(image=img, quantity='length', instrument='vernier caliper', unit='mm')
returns 20.2 mm
